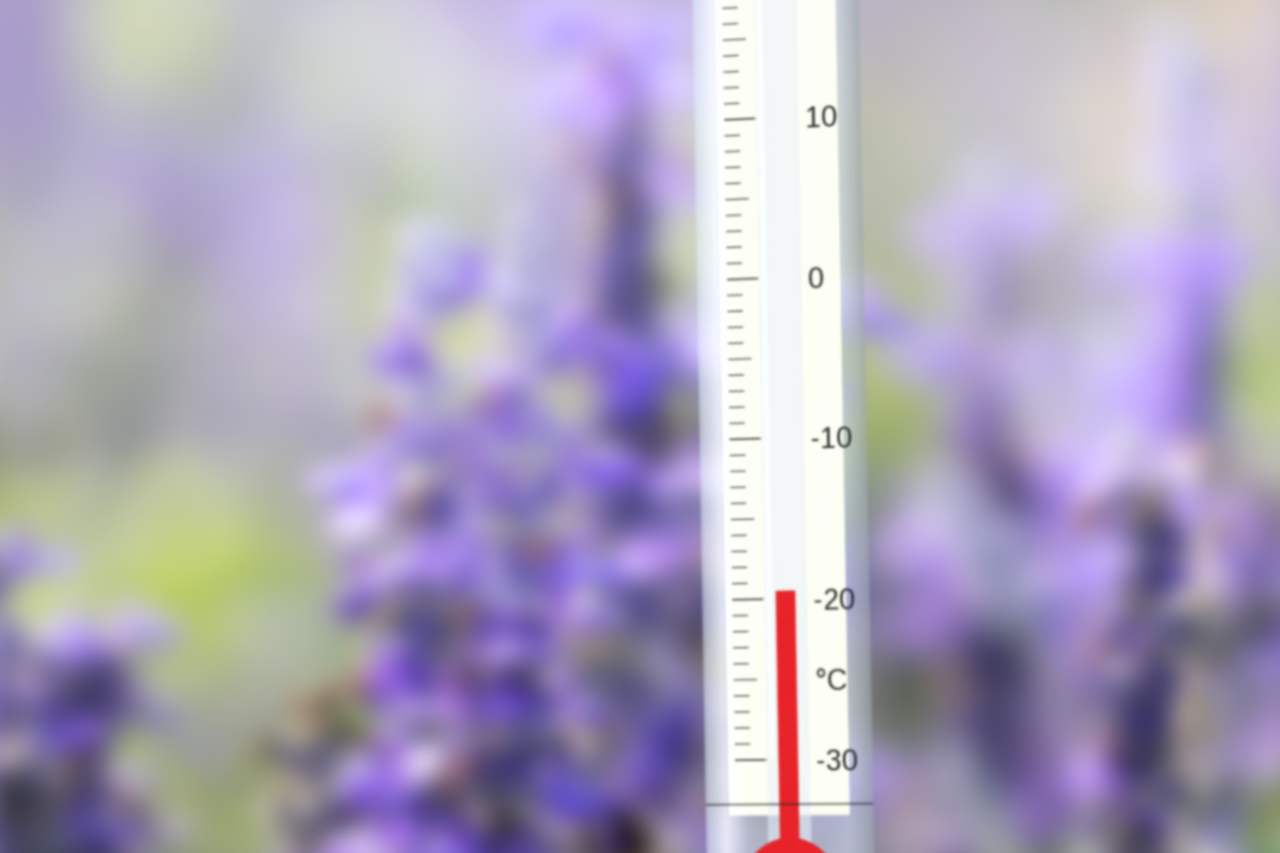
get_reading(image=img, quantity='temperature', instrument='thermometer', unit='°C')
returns -19.5 °C
